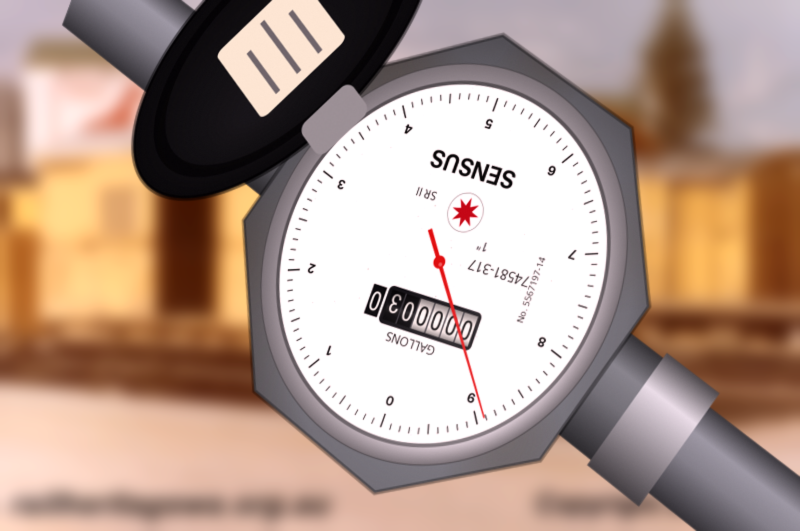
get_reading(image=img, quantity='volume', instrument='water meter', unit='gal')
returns 28.9 gal
